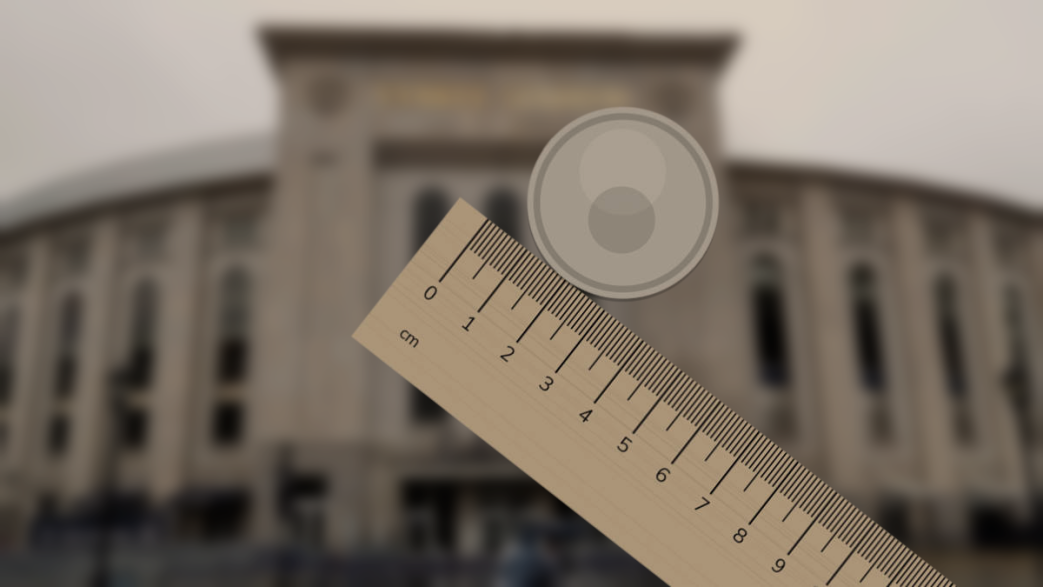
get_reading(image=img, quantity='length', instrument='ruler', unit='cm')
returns 3.9 cm
